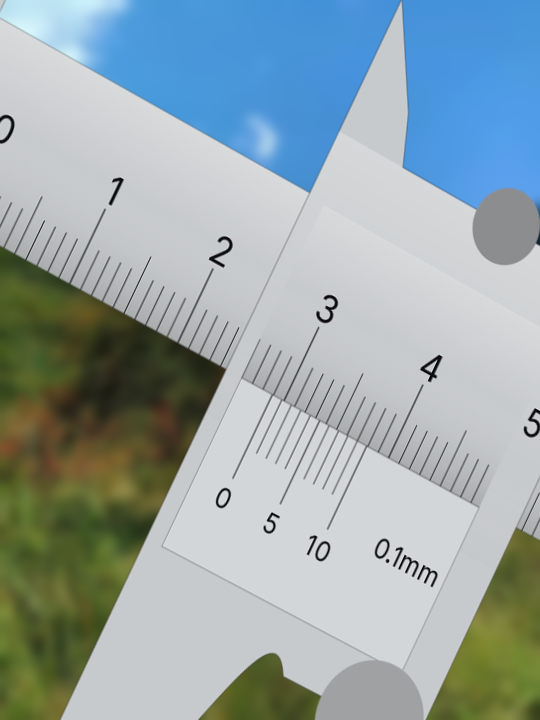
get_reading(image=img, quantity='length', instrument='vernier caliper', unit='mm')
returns 28.9 mm
